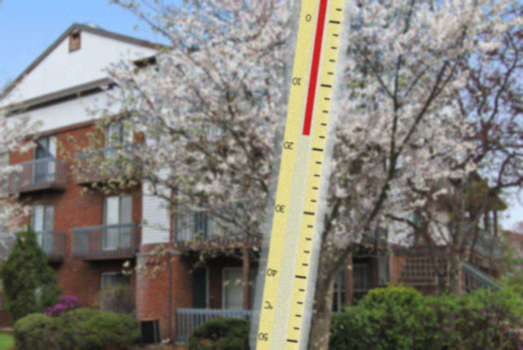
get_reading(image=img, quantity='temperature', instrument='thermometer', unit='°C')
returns 18 °C
